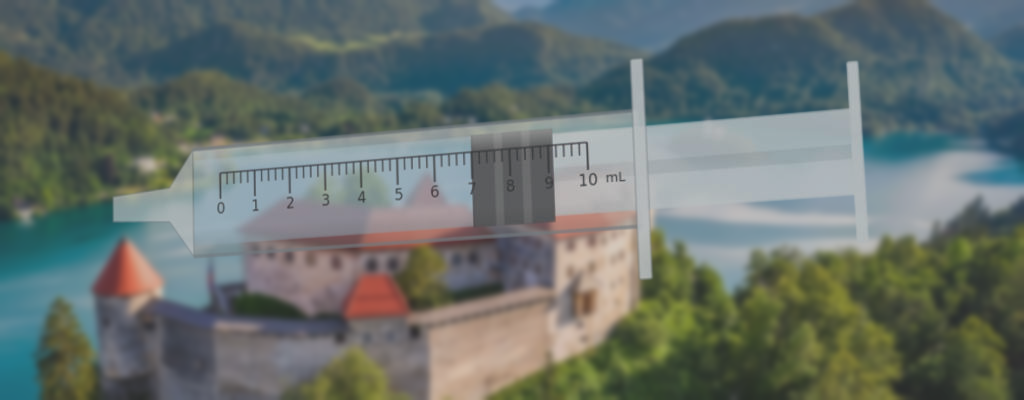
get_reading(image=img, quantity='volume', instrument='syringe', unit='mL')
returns 7 mL
